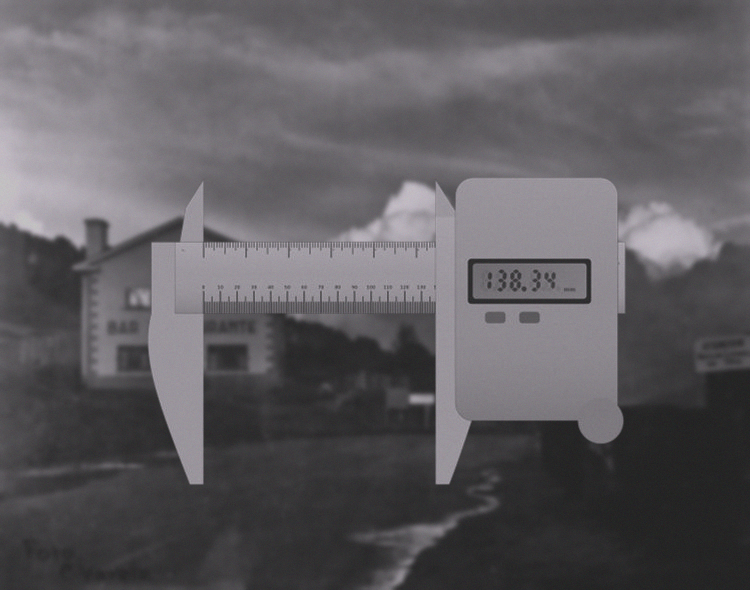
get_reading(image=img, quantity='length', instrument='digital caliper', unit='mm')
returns 138.34 mm
